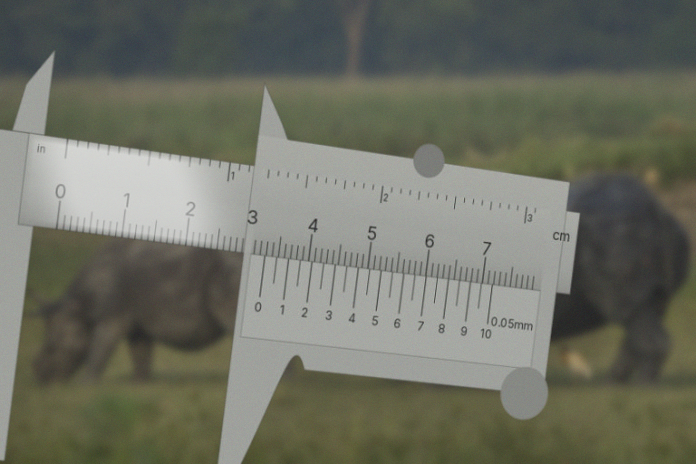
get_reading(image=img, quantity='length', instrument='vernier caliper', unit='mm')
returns 32.8 mm
